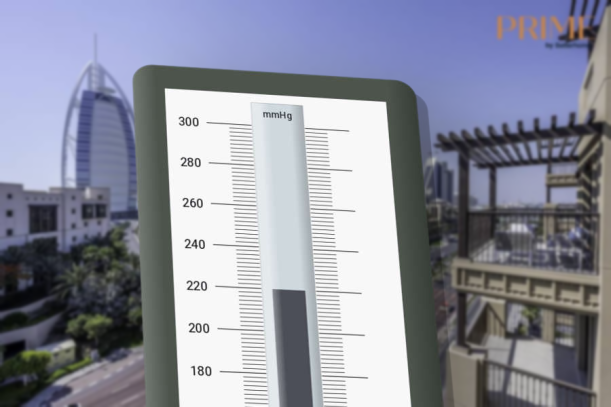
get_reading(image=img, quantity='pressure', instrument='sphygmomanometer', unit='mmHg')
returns 220 mmHg
